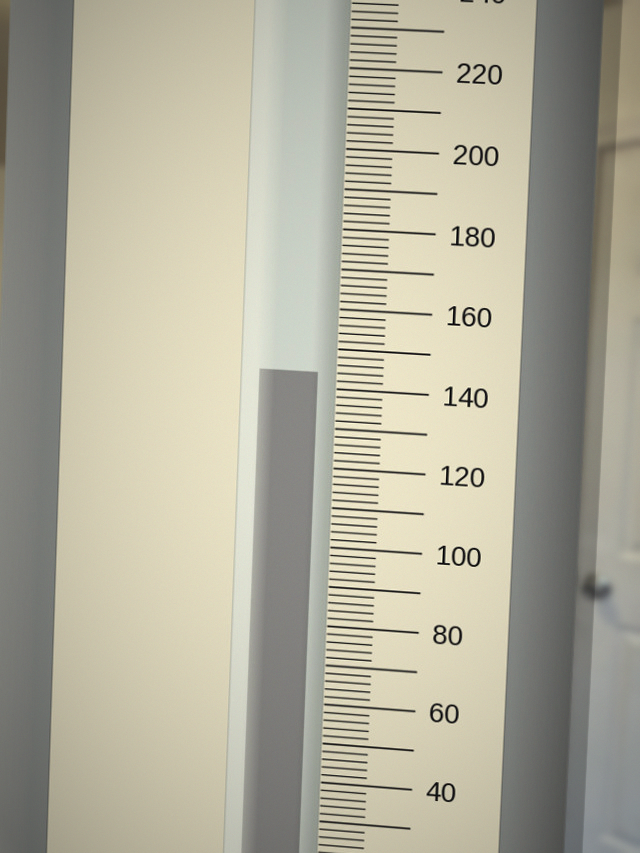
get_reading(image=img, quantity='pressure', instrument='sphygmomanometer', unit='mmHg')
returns 144 mmHg
